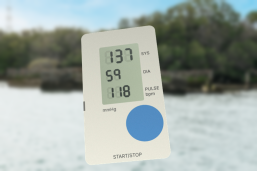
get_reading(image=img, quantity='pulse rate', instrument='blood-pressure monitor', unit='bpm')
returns 118 bpm
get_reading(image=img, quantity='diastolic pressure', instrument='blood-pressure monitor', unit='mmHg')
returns 59 mmHg
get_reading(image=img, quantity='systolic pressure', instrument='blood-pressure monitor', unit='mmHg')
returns 137 mmHg
